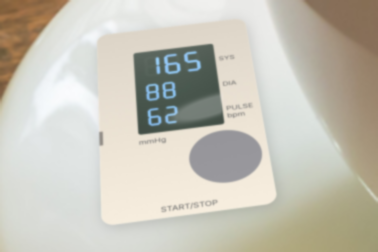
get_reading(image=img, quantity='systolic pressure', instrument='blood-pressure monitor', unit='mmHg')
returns 165 mmHg
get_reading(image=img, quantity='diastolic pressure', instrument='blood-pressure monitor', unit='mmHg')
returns 88 mmHg
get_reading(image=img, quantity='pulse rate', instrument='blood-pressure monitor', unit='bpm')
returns 62 bpm
